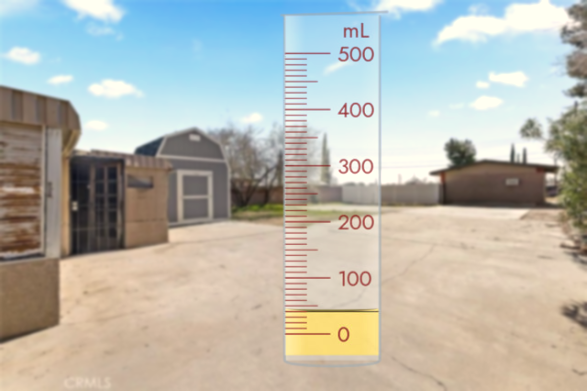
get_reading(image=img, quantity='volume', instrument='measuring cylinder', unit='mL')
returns 40 mL
